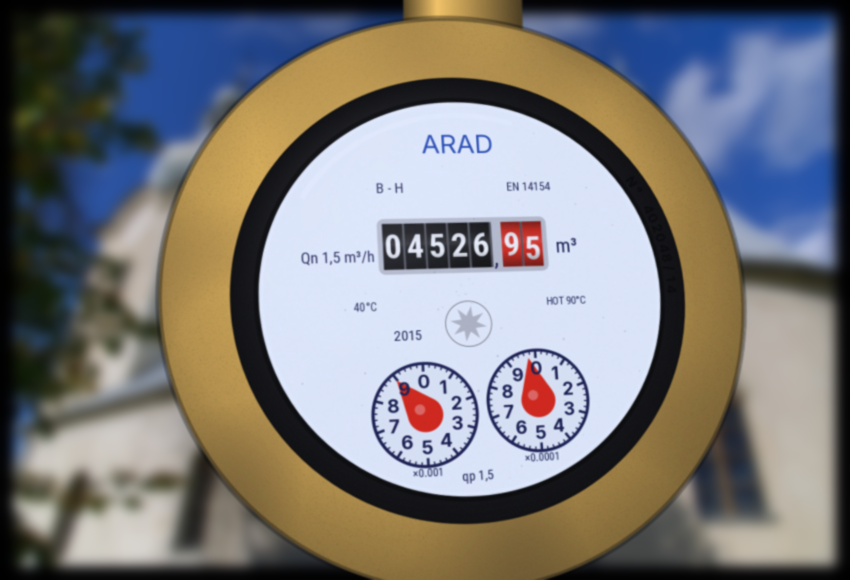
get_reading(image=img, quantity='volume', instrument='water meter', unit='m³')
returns 4526.9489 m³
